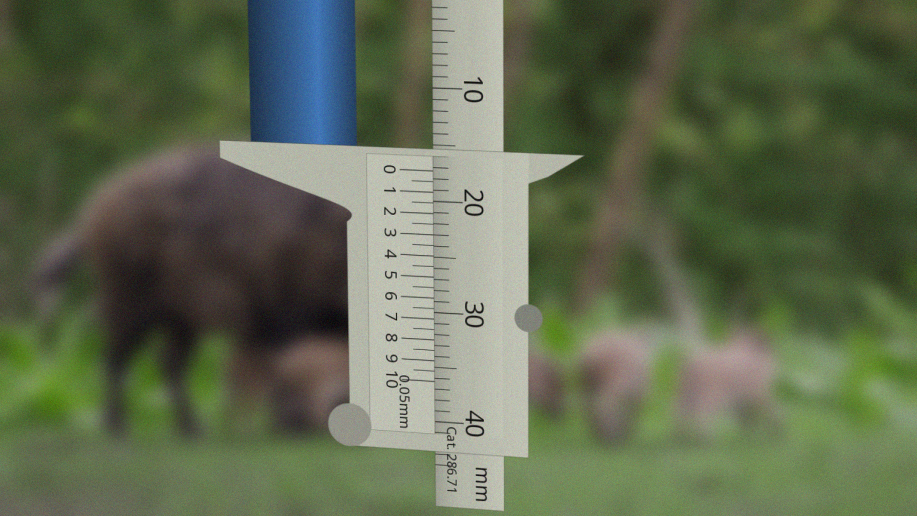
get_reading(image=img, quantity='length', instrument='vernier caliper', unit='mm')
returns 17.3 mm
